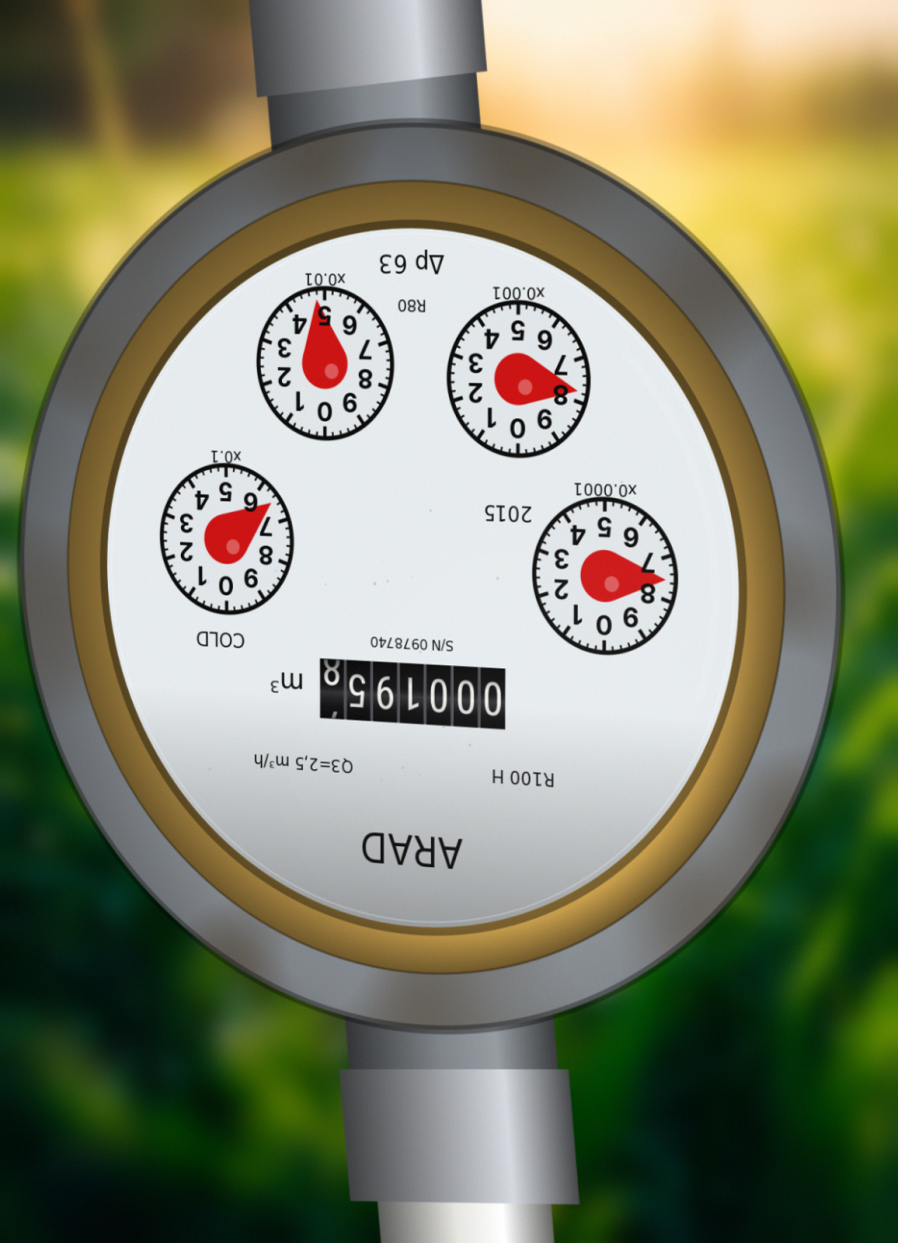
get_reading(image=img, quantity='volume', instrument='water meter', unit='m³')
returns 1957.6477 m³
